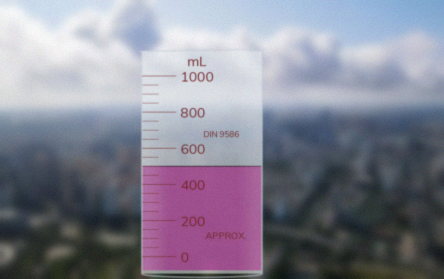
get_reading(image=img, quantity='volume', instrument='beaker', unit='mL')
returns 500 mL
